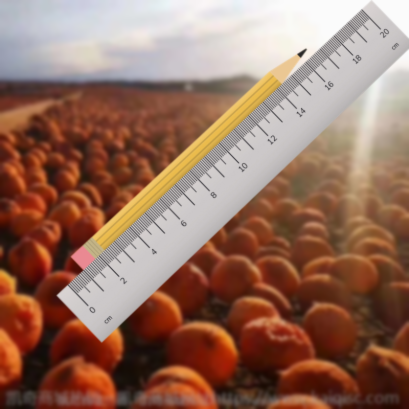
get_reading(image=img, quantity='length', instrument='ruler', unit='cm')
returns 15.5 cm
